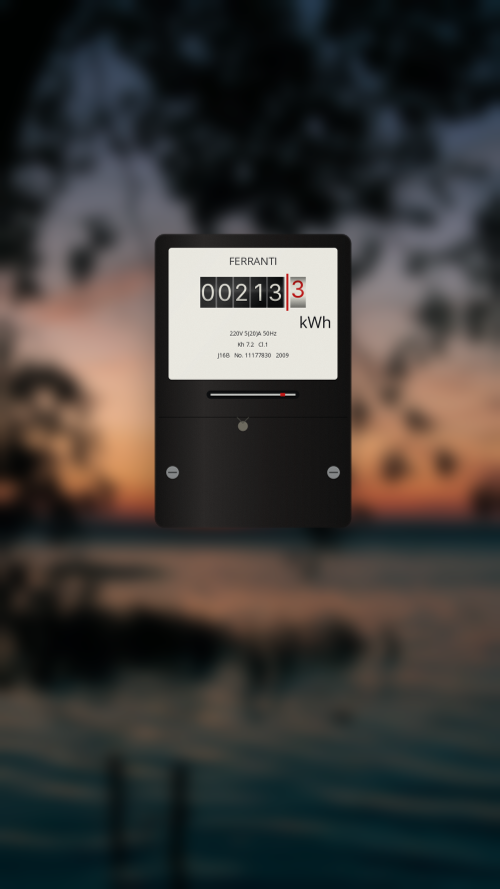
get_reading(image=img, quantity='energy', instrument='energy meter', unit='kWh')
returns 213.3 kWh
